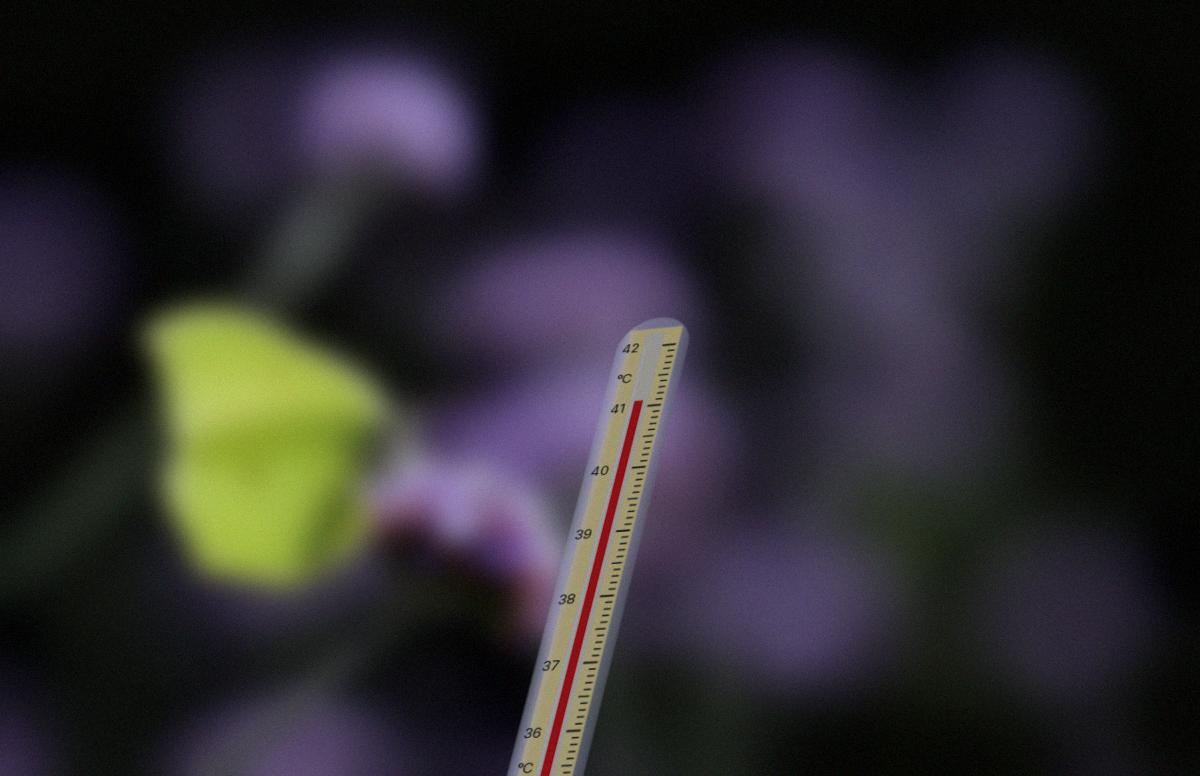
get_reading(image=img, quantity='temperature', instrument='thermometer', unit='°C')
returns 41.1 °C
